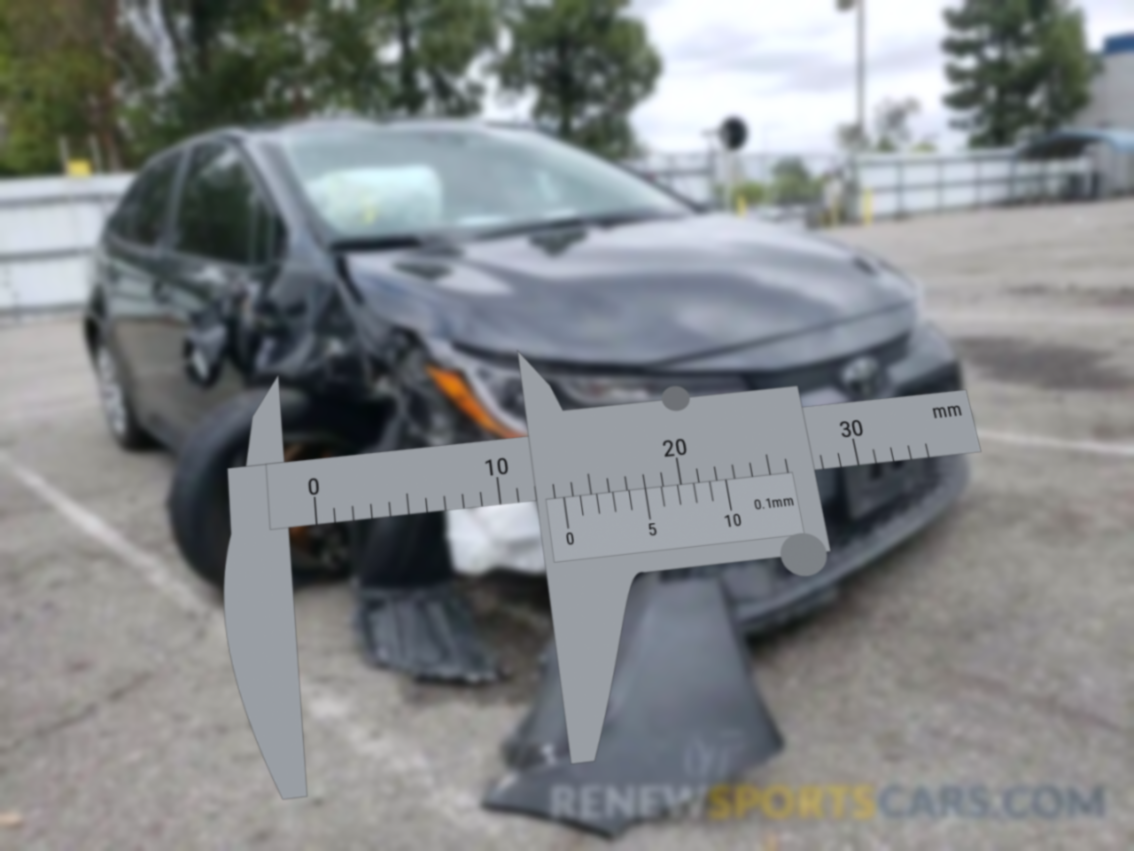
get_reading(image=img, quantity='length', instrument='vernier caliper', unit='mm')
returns 13.5 mm
